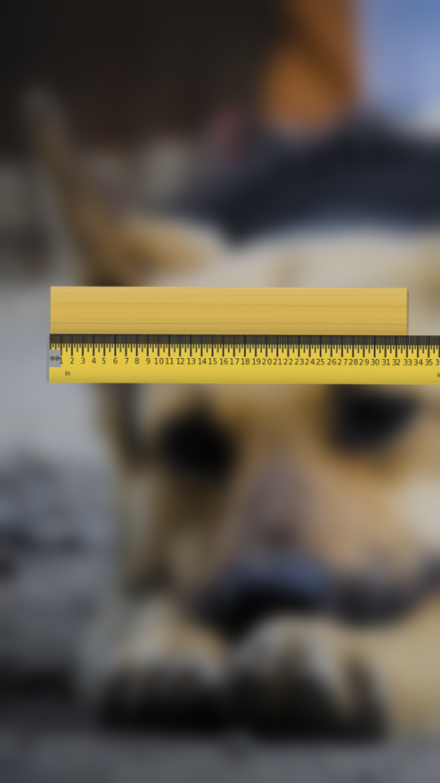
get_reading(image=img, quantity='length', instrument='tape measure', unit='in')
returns 33 in
